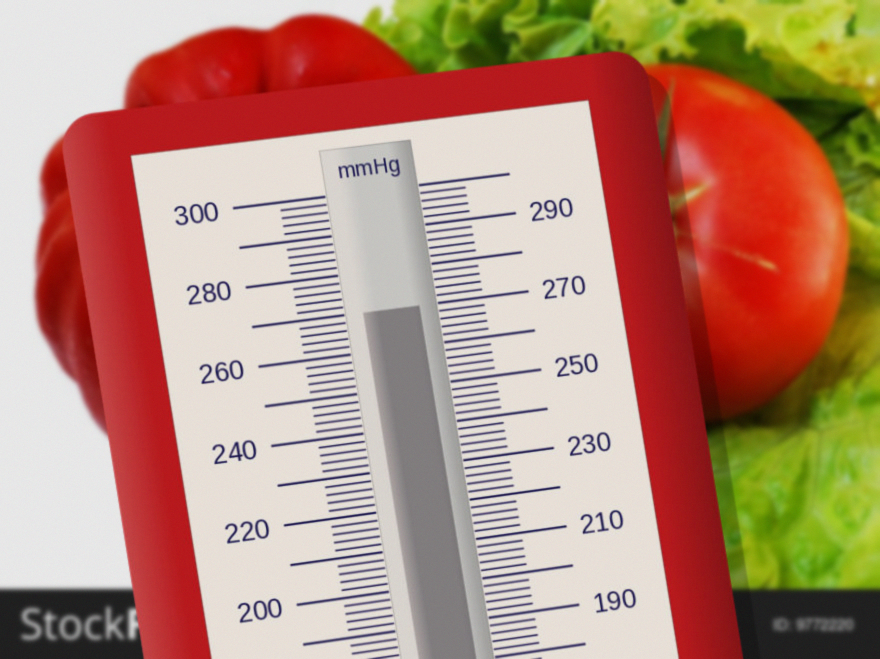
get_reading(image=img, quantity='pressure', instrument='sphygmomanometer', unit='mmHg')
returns 270 mmHg
